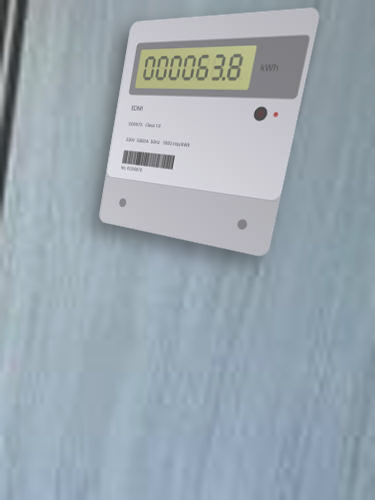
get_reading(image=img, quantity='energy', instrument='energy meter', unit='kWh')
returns 63.8 kWh
